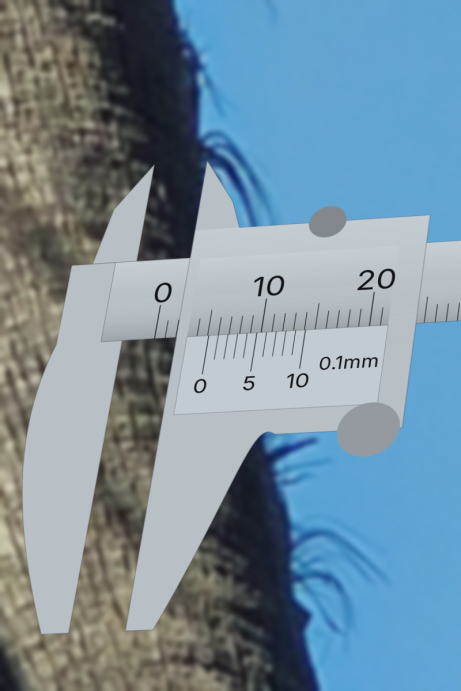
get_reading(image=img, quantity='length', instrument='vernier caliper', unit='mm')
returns 5.1 mm
